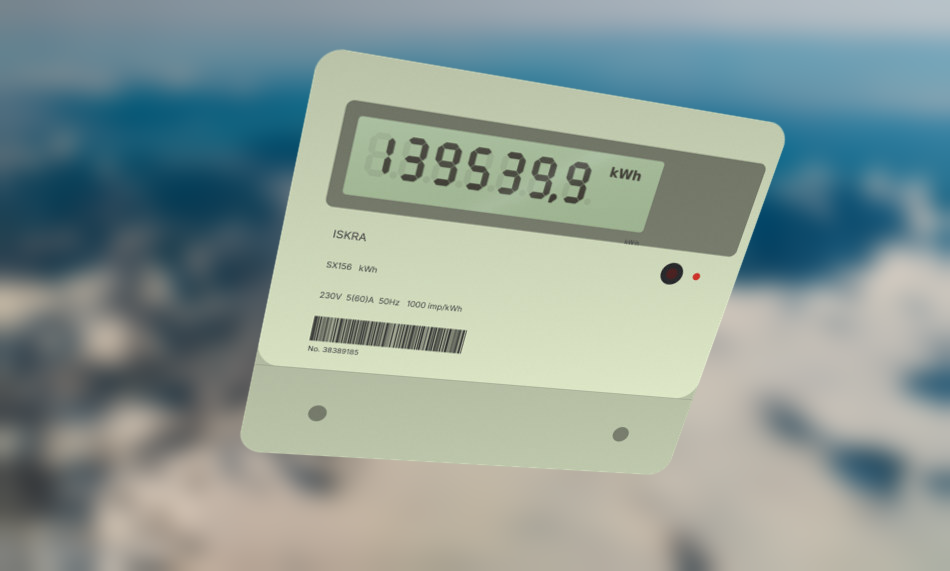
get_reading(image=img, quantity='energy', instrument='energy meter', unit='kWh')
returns 139539.9 kWh
